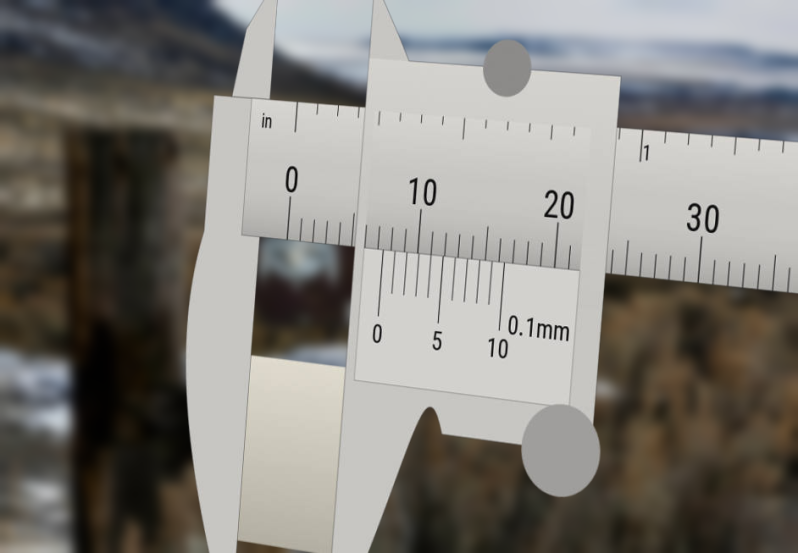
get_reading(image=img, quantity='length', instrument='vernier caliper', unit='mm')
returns 7.4 mm
